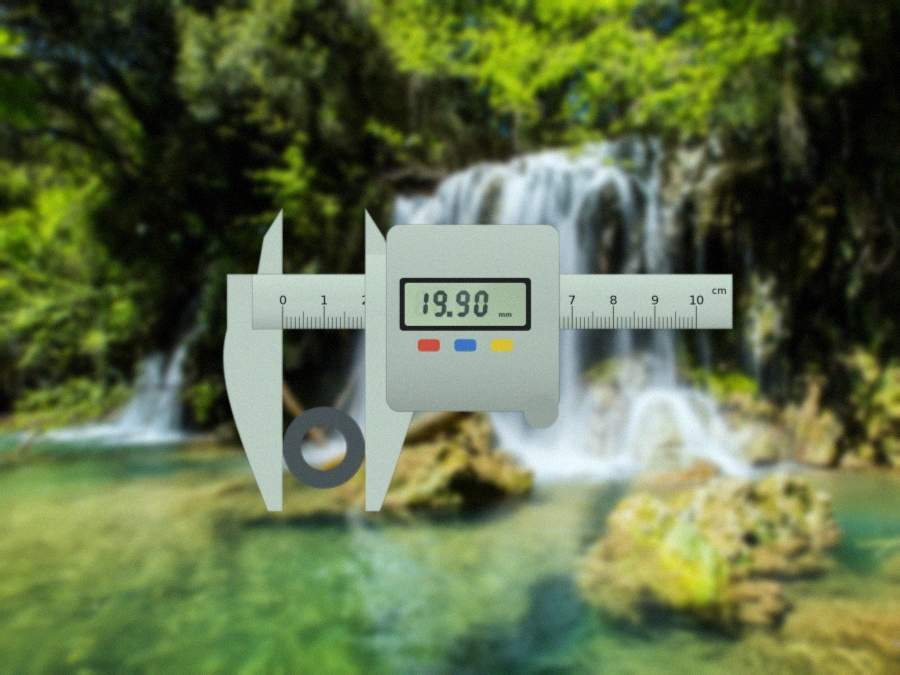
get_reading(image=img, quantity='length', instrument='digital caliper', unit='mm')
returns 19.90 mm
